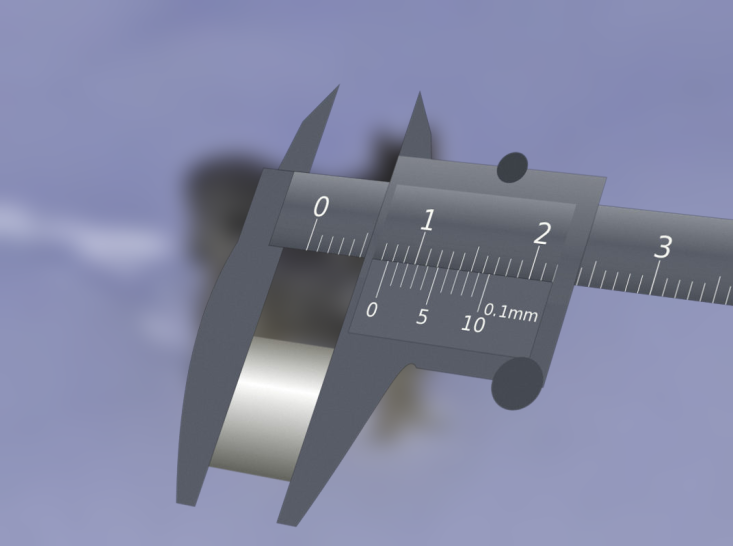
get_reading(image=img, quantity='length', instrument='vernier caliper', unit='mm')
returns 7.6 mm
